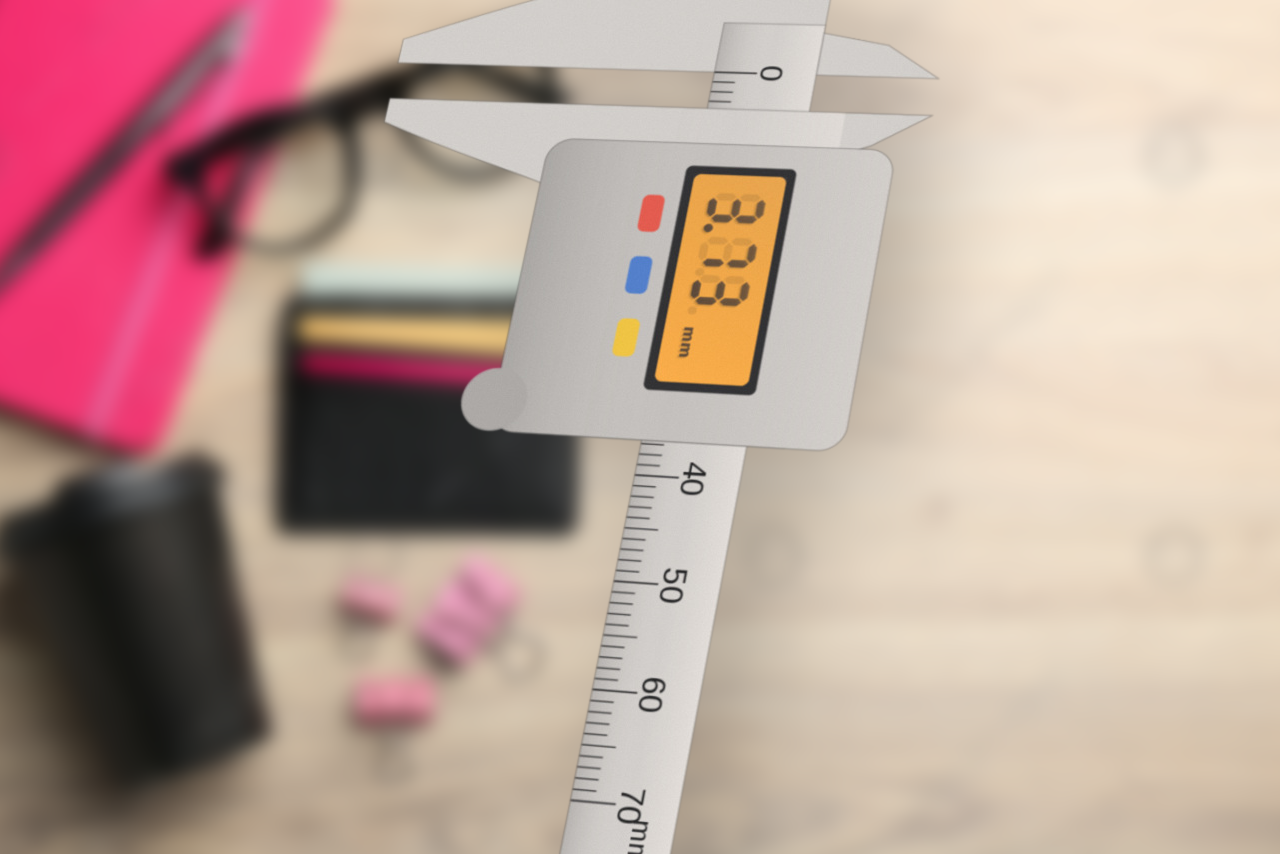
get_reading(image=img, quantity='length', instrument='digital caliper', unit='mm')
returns 3.73 mm
